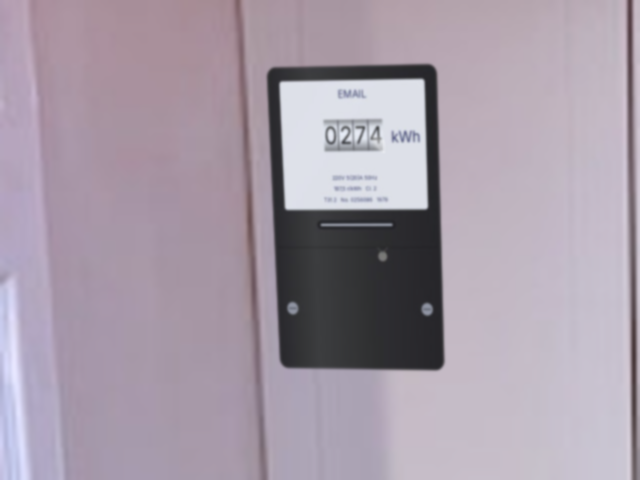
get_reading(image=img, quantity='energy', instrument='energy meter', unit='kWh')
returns 274 kWh
